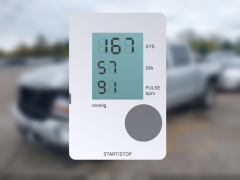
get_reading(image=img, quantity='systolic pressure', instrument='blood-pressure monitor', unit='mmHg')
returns 167 mmHg
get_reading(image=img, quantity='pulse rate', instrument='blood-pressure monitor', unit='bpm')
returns 91 bpm
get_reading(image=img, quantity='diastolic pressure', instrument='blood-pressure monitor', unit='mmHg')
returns 57 mmHg
